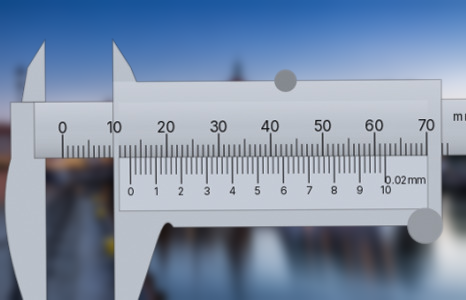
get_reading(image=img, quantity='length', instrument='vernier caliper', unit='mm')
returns 13.0 mm
